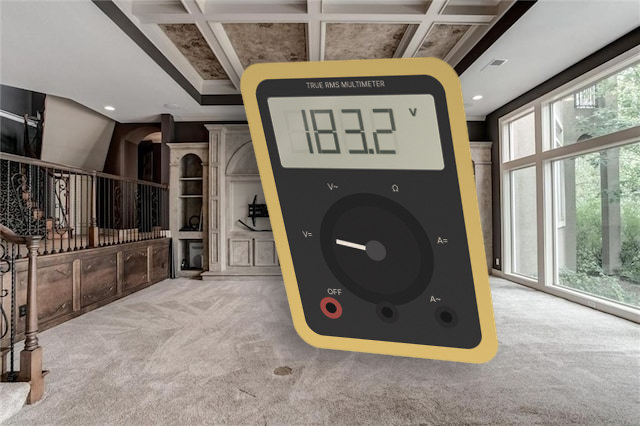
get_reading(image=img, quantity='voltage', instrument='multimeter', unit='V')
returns 183.2 V
